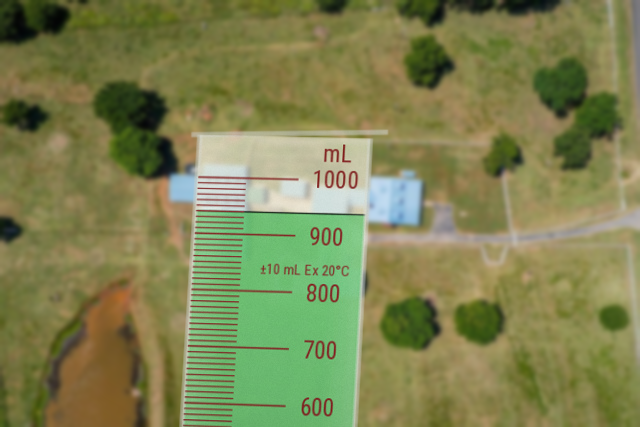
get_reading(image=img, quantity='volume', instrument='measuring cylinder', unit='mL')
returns 940 mL
